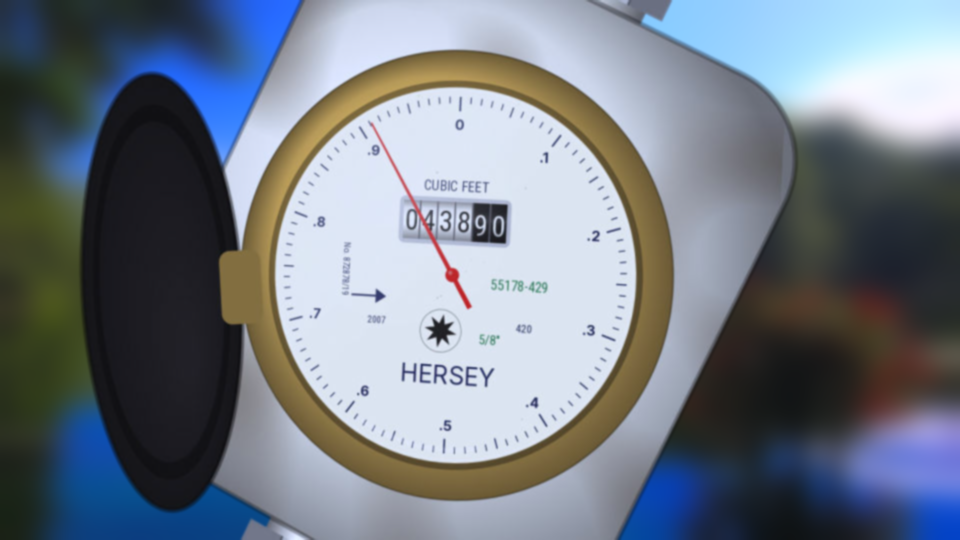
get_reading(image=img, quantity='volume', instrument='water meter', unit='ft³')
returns 43889.91 ft³
